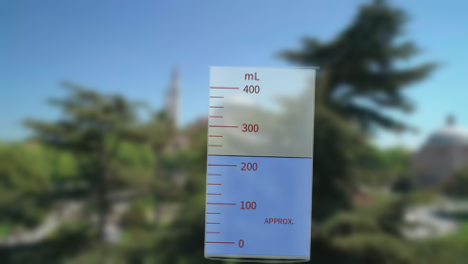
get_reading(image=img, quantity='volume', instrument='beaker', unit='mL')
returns 225 mL
